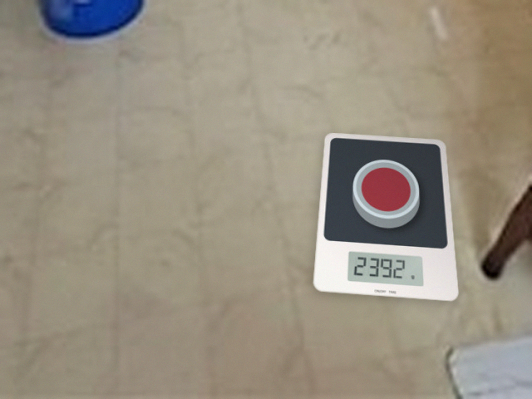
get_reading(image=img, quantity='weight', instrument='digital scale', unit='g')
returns 2392 g
